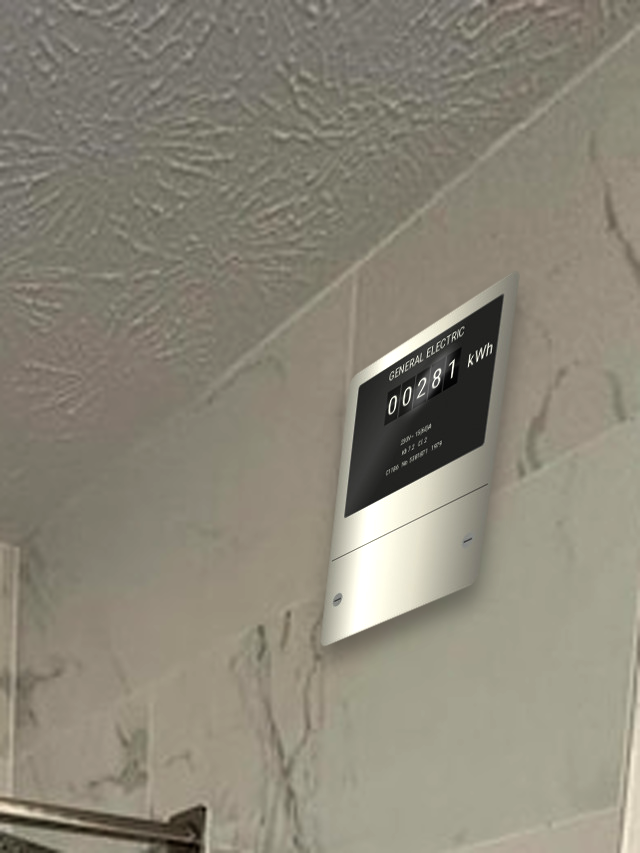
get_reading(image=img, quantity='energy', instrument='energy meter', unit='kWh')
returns 281 kWh
